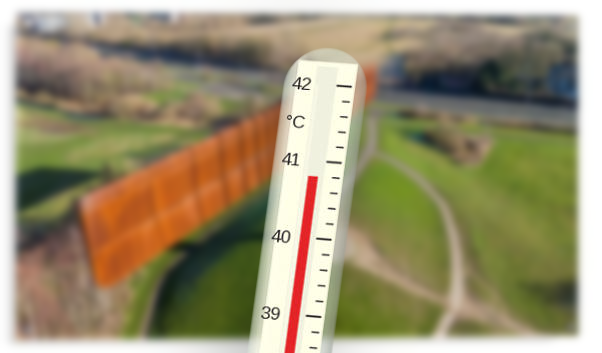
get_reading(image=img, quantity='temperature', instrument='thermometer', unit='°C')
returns 40.8 °C
